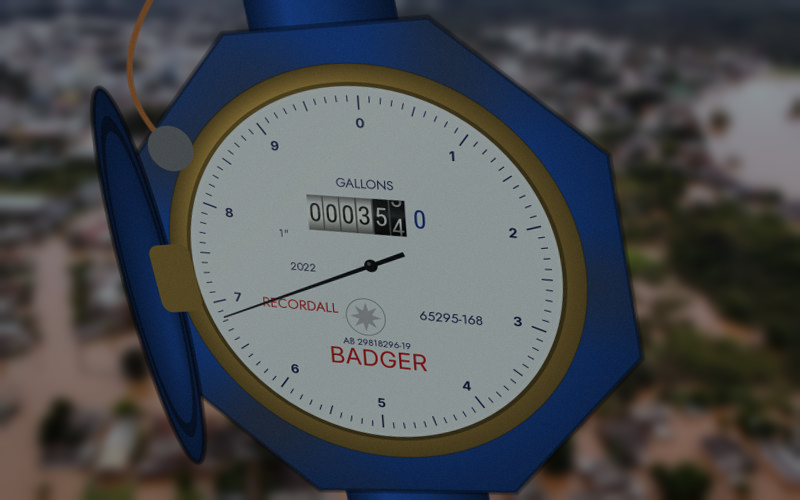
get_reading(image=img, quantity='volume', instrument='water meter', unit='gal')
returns 3536.8 gal
